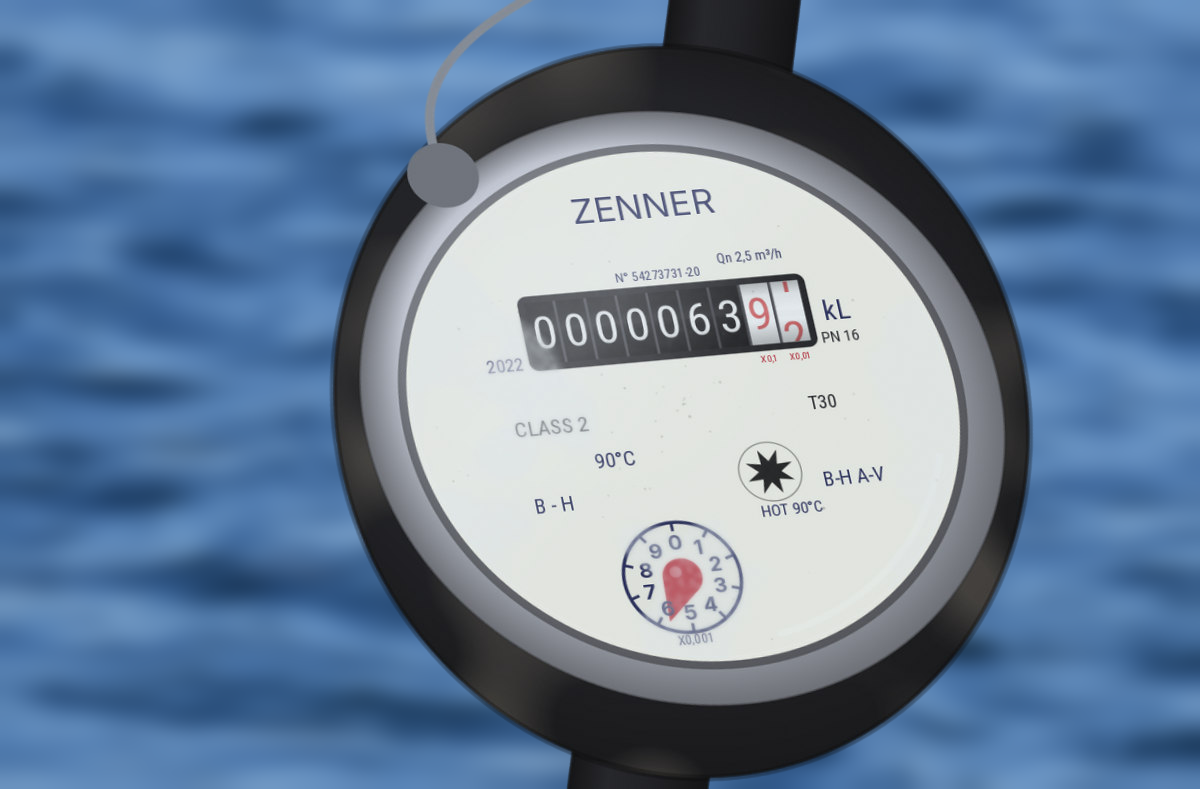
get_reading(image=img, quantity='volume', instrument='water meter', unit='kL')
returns 63.915 kL
